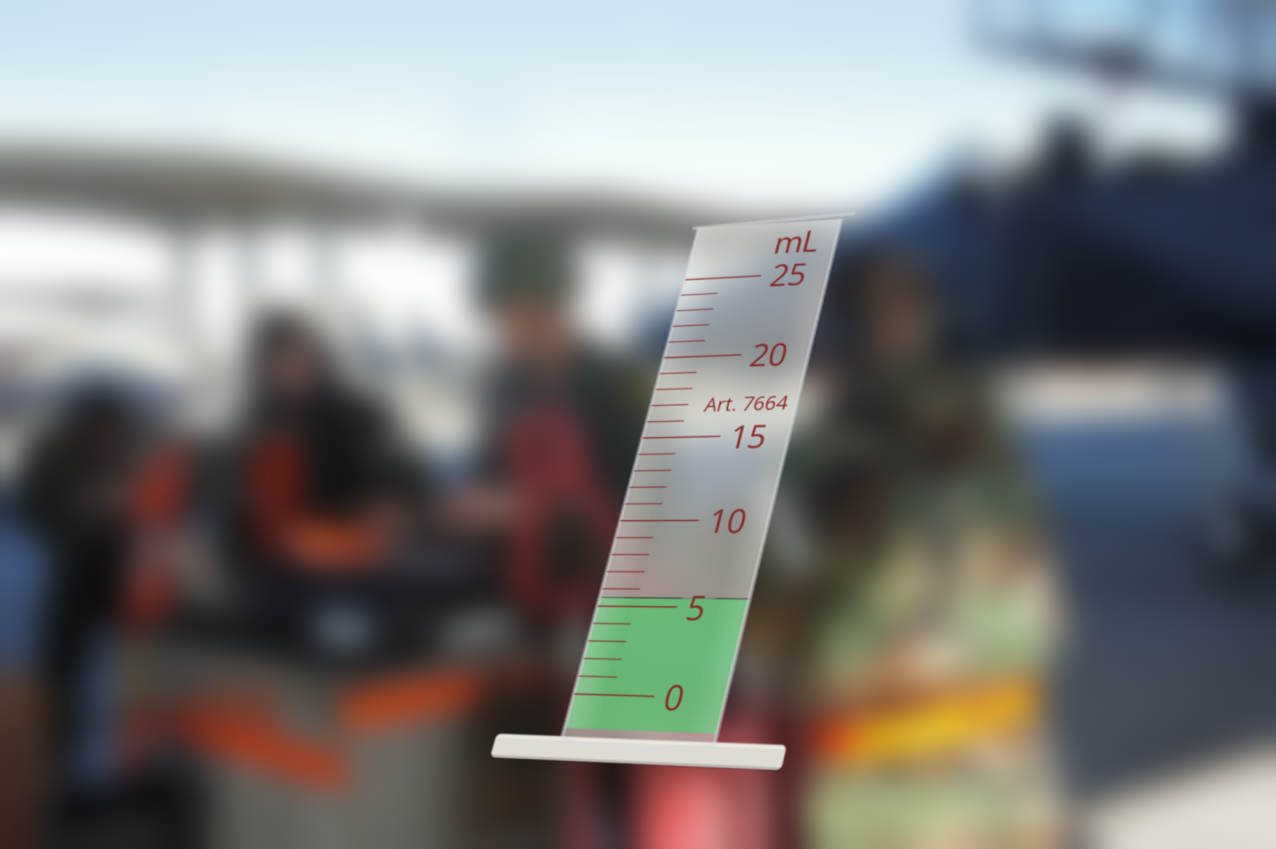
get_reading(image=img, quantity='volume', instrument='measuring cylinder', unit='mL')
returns 5.5 mL
